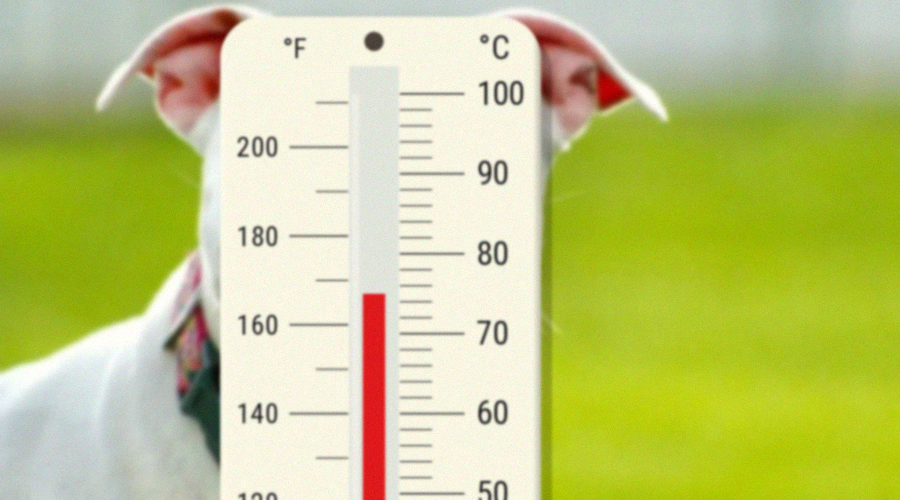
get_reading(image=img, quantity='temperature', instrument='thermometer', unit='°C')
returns 75 °C
